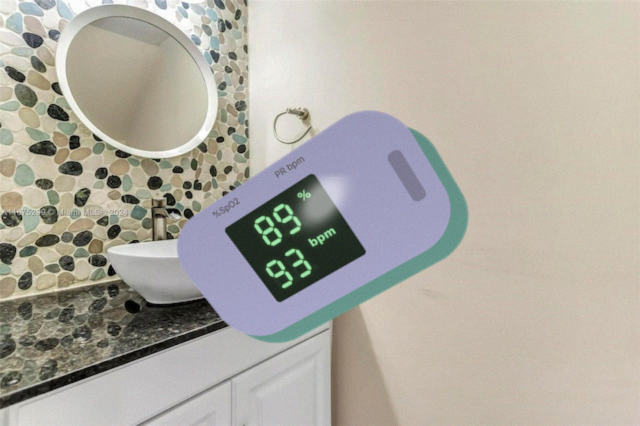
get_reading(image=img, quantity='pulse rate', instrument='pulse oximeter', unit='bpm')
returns 93 bpm
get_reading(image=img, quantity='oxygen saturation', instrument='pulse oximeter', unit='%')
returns 89 %
